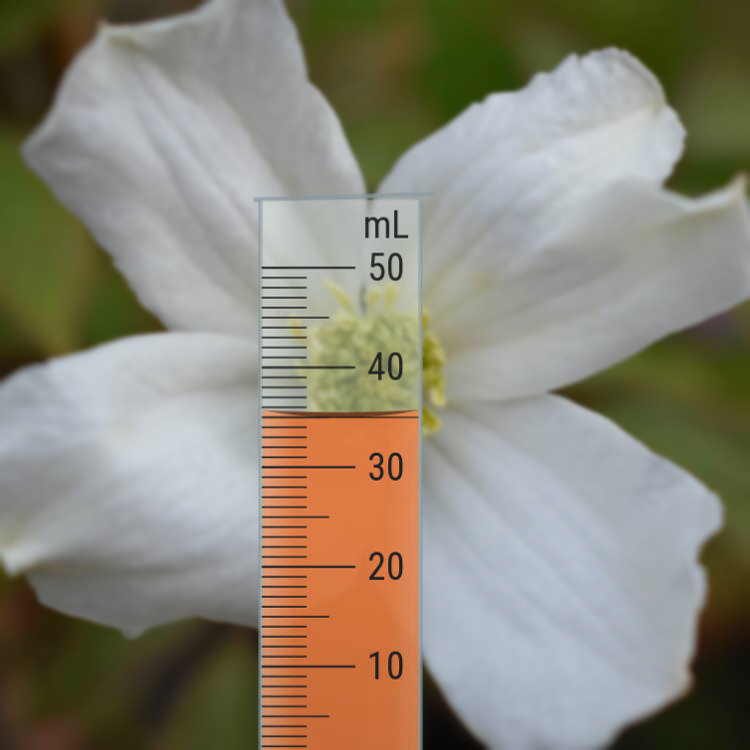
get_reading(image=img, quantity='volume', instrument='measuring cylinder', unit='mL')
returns 35 mL
